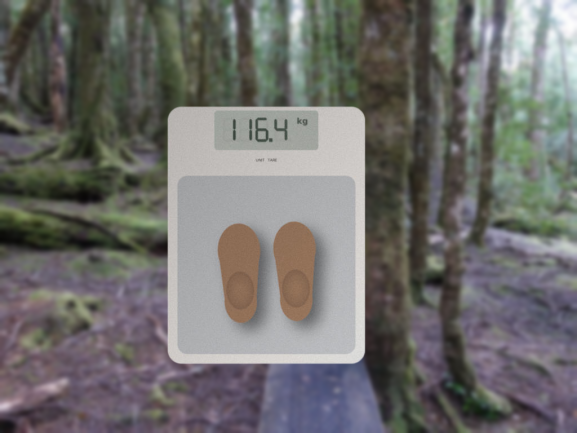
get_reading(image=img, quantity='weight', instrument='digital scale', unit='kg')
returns 116.4 kg
